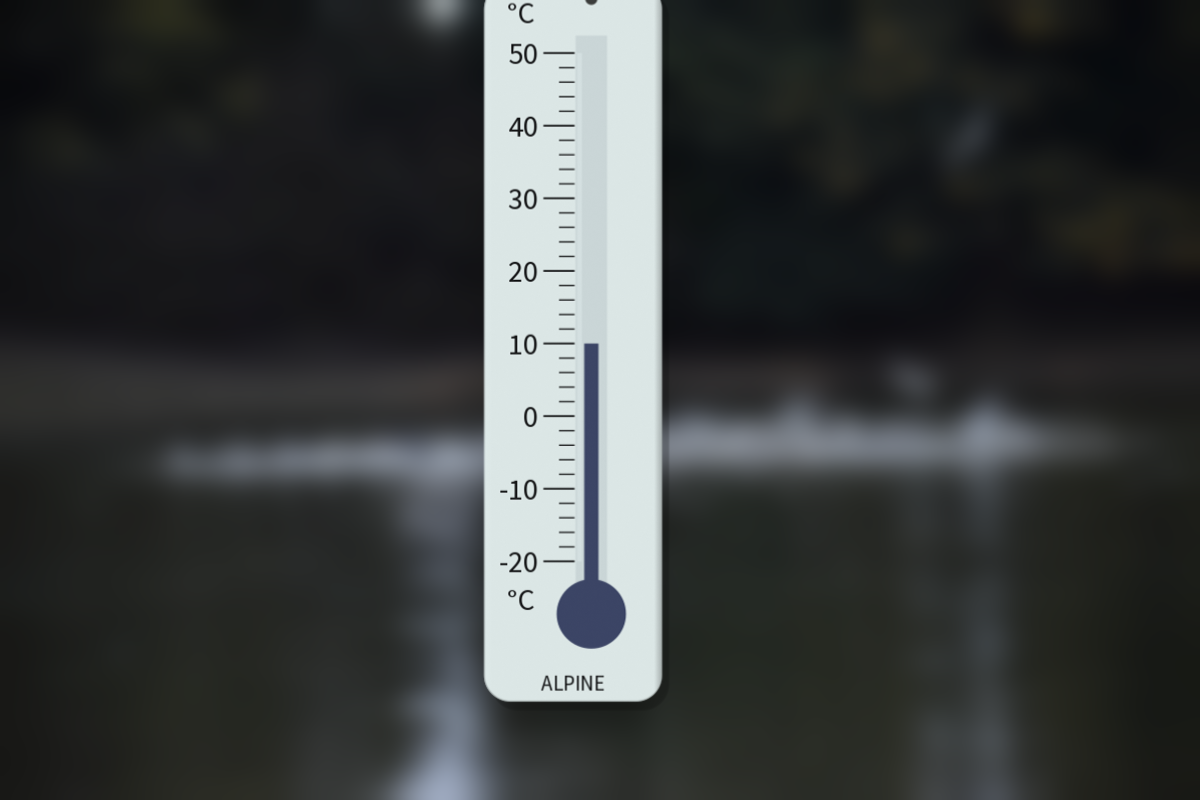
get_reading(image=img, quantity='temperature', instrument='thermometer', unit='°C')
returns 10 °C
